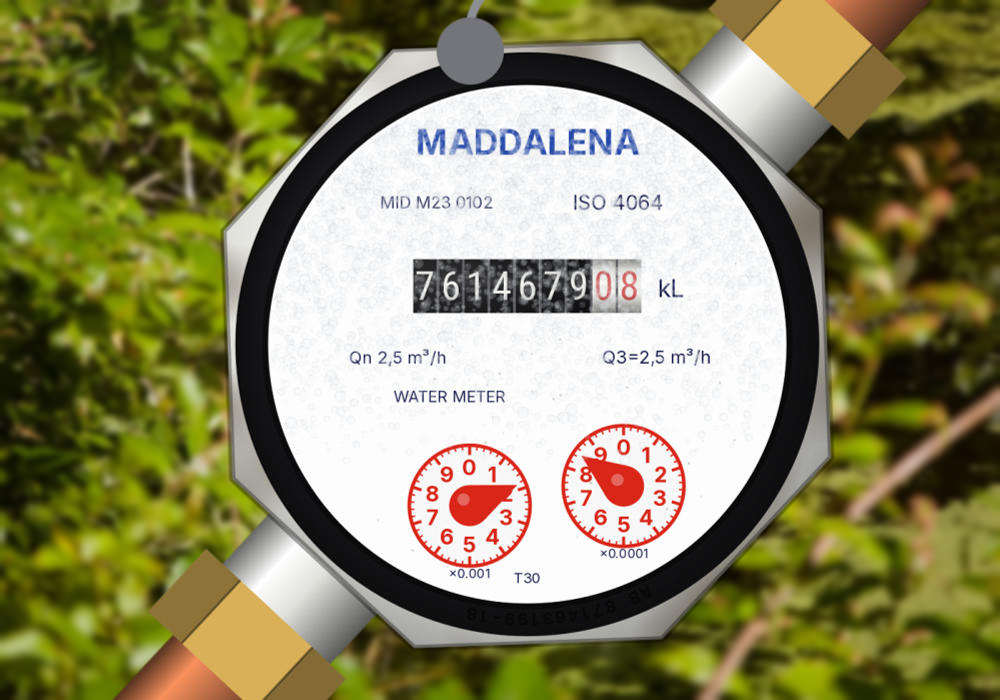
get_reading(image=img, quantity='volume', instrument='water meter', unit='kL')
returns 7614679.0818 kL
